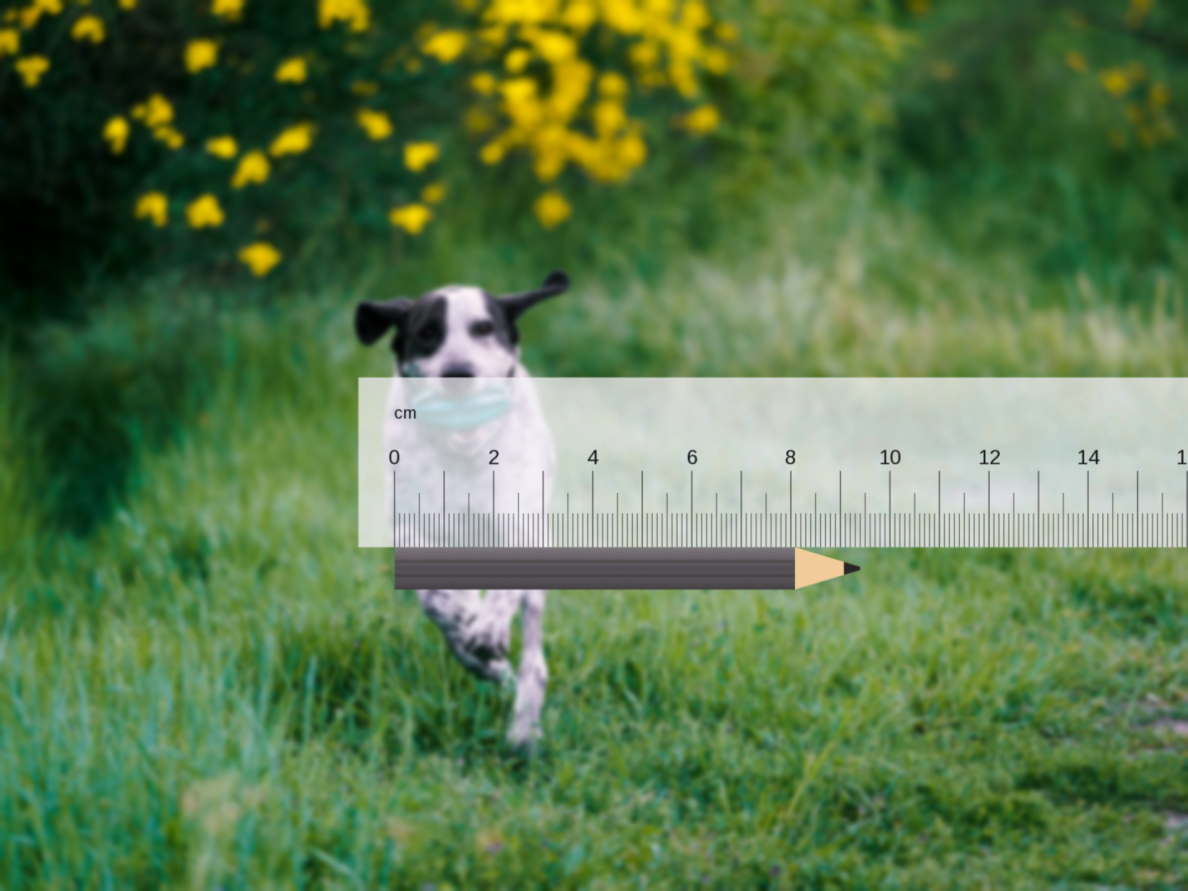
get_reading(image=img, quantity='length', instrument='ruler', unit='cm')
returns 9.4 cm
